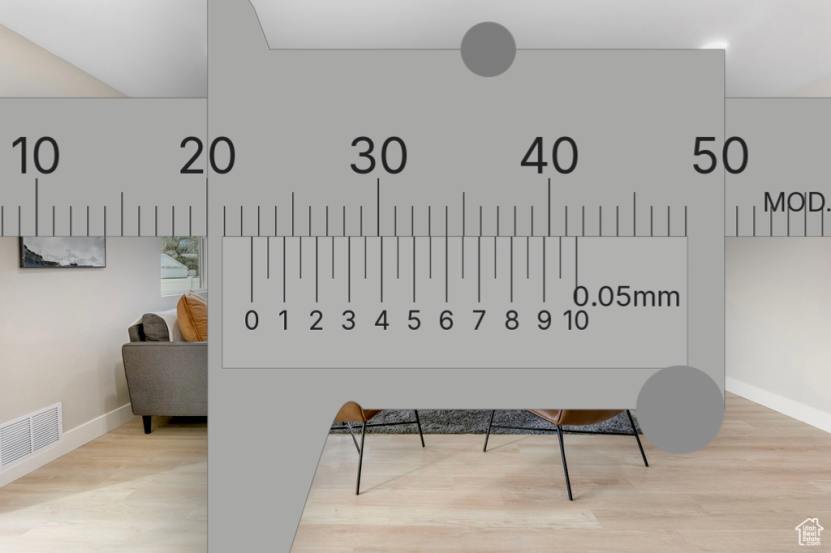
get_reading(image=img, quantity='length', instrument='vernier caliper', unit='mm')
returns 22.6 mm
